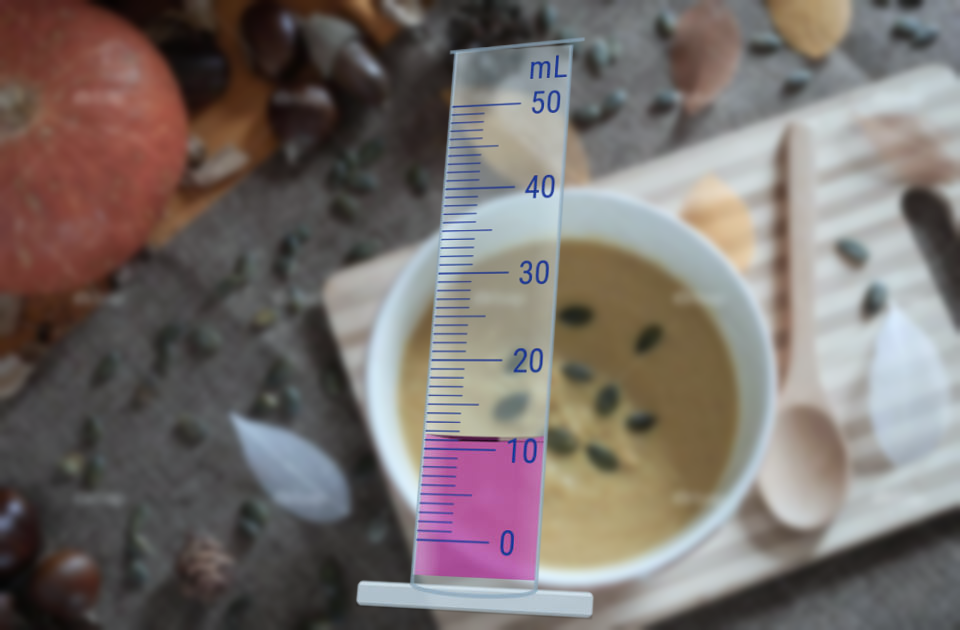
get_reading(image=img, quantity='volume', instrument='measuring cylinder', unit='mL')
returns 11 mL
